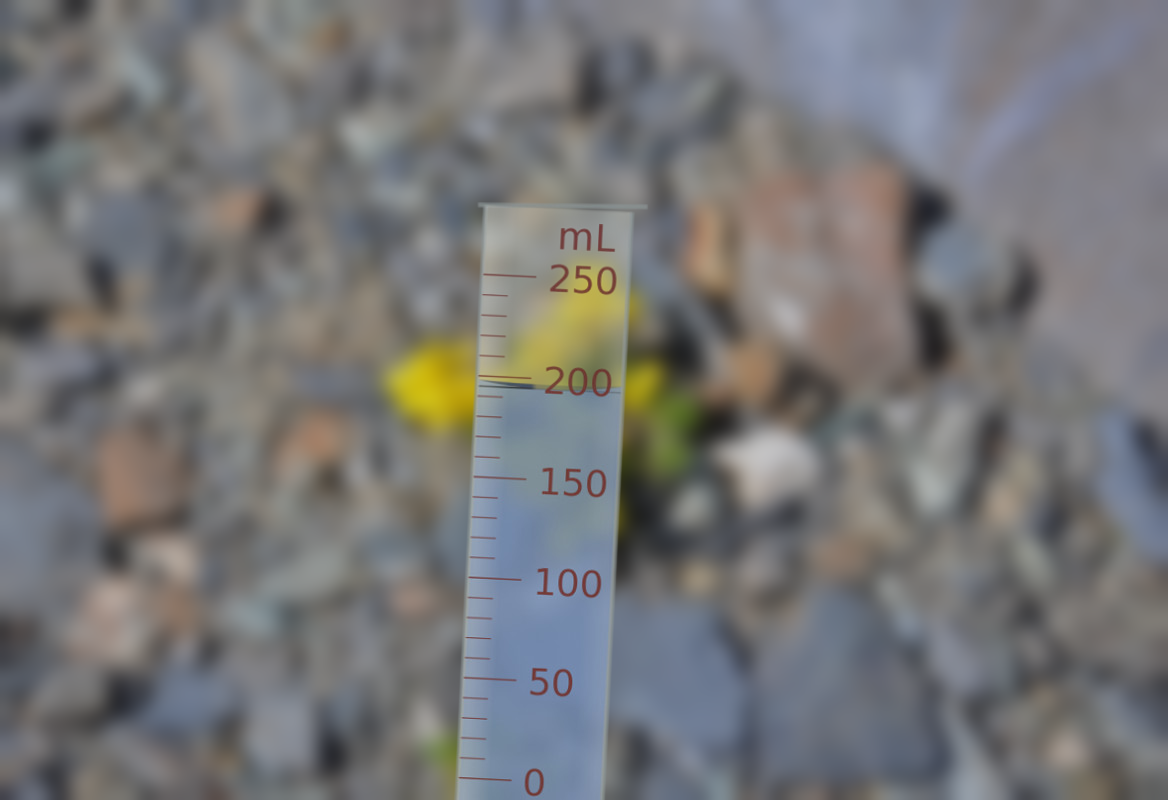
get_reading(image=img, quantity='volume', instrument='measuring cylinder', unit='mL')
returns 195 mL
